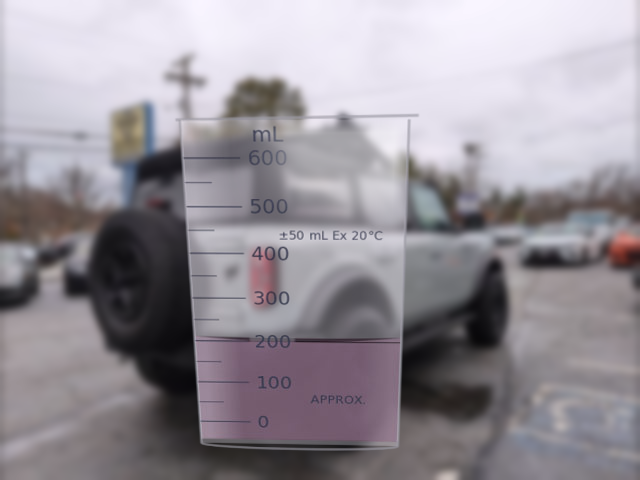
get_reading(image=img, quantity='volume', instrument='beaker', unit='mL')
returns 200 mL
